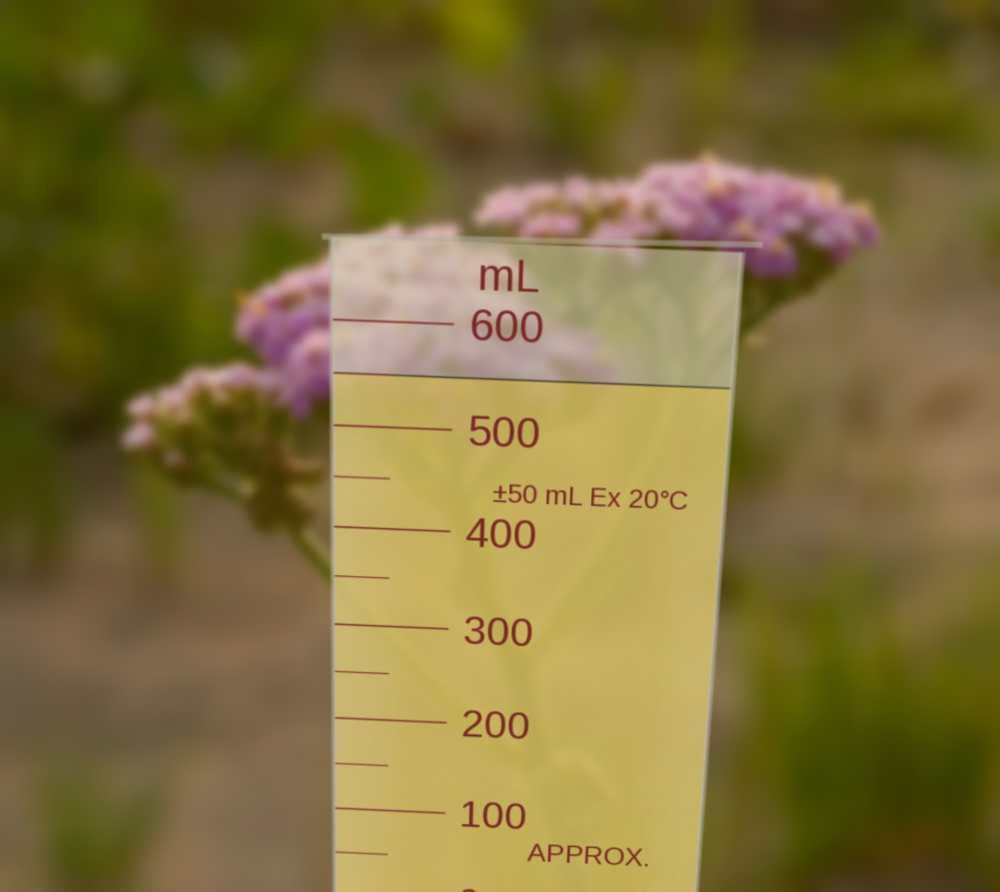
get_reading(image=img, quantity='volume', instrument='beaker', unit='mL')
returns 550 mL
